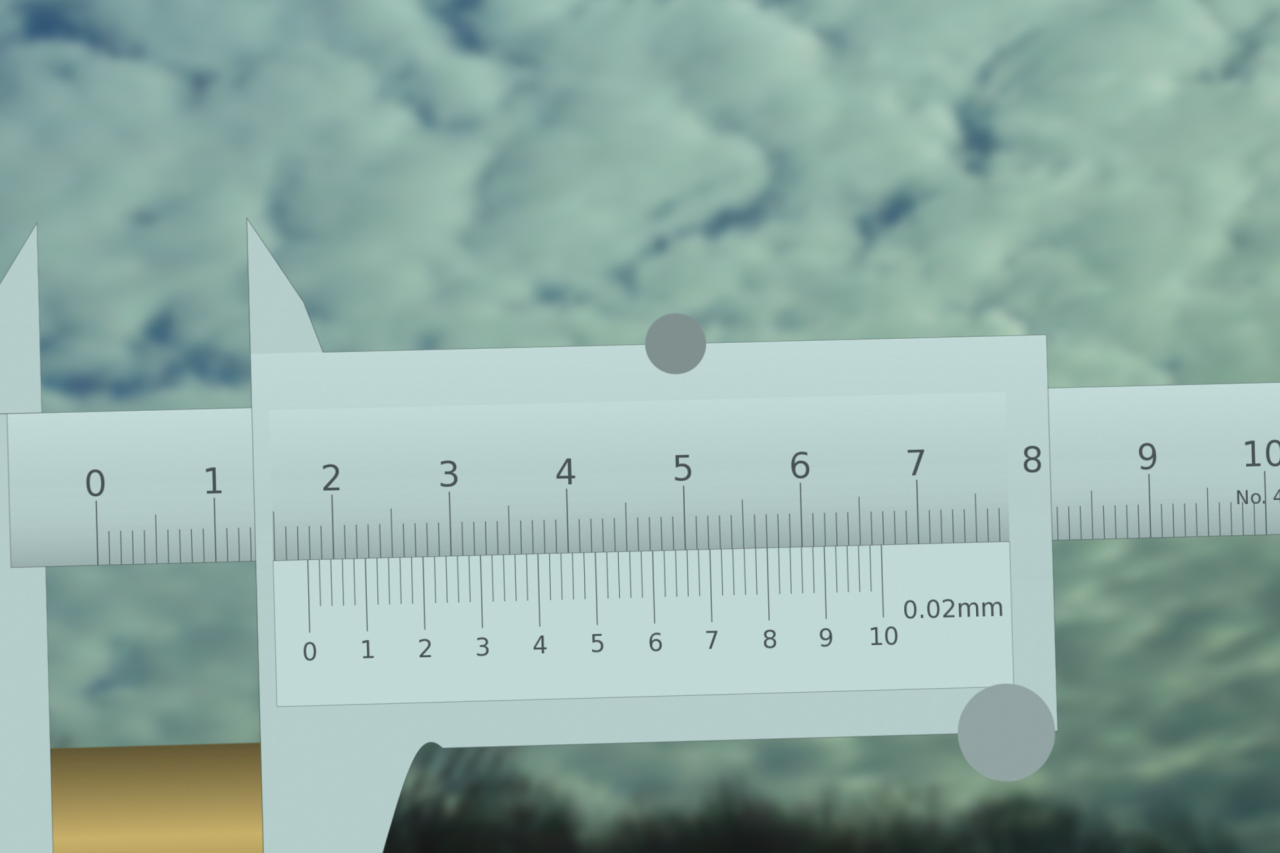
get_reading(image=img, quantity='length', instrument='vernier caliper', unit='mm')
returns 17.8 mm
